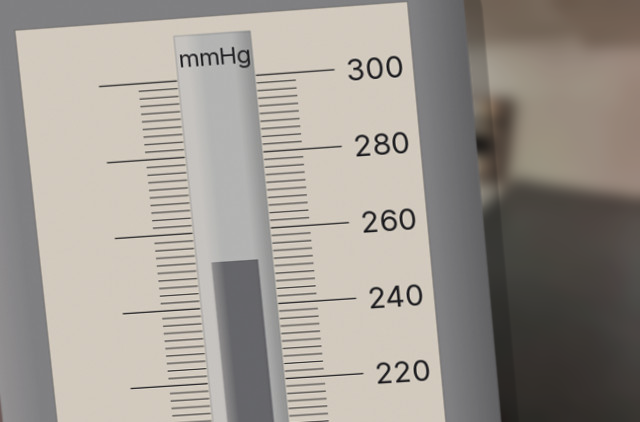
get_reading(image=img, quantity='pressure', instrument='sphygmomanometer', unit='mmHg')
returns 252 mmHg
